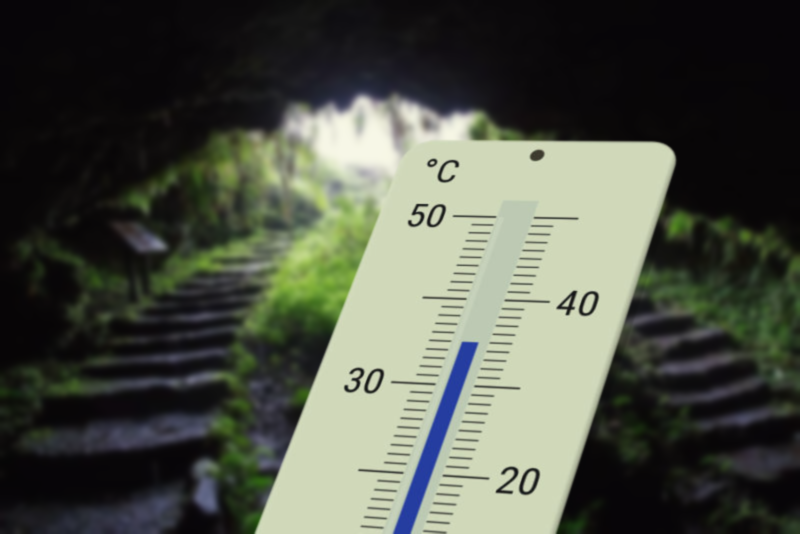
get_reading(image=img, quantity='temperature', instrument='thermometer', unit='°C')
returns 35 °C
